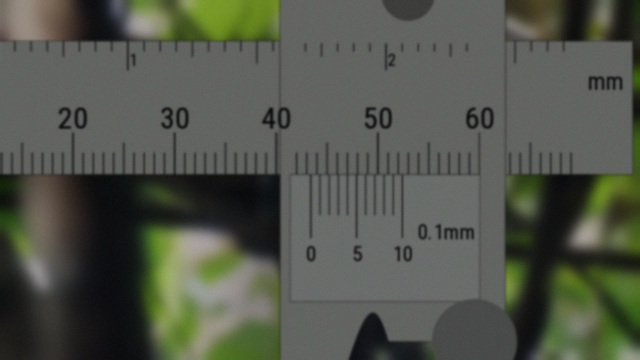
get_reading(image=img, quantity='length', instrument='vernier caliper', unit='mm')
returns 43.4 mm
